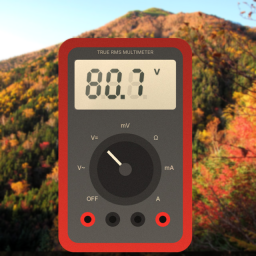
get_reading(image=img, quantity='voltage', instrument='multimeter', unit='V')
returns 80.7 V
